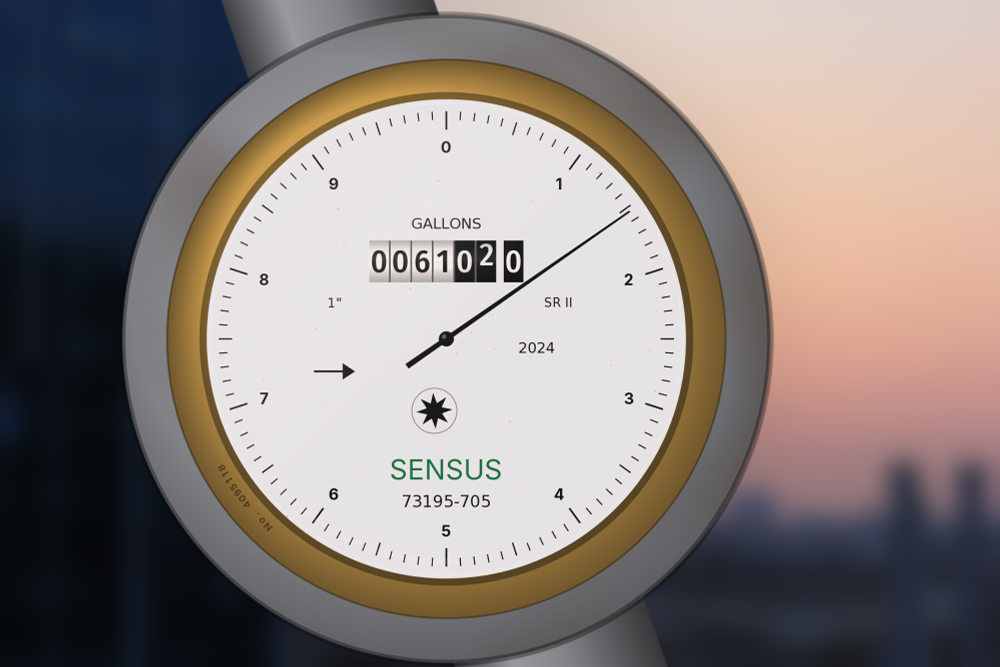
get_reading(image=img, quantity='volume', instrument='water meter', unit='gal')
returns 61021.5 gal
